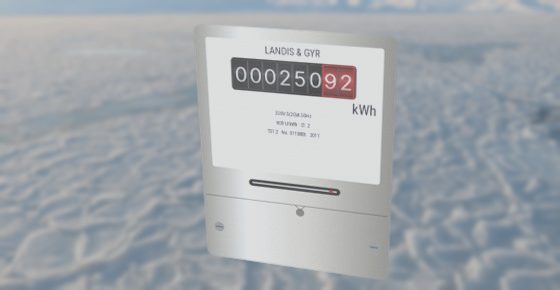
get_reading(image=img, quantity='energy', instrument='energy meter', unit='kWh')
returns 250.92 kWh
